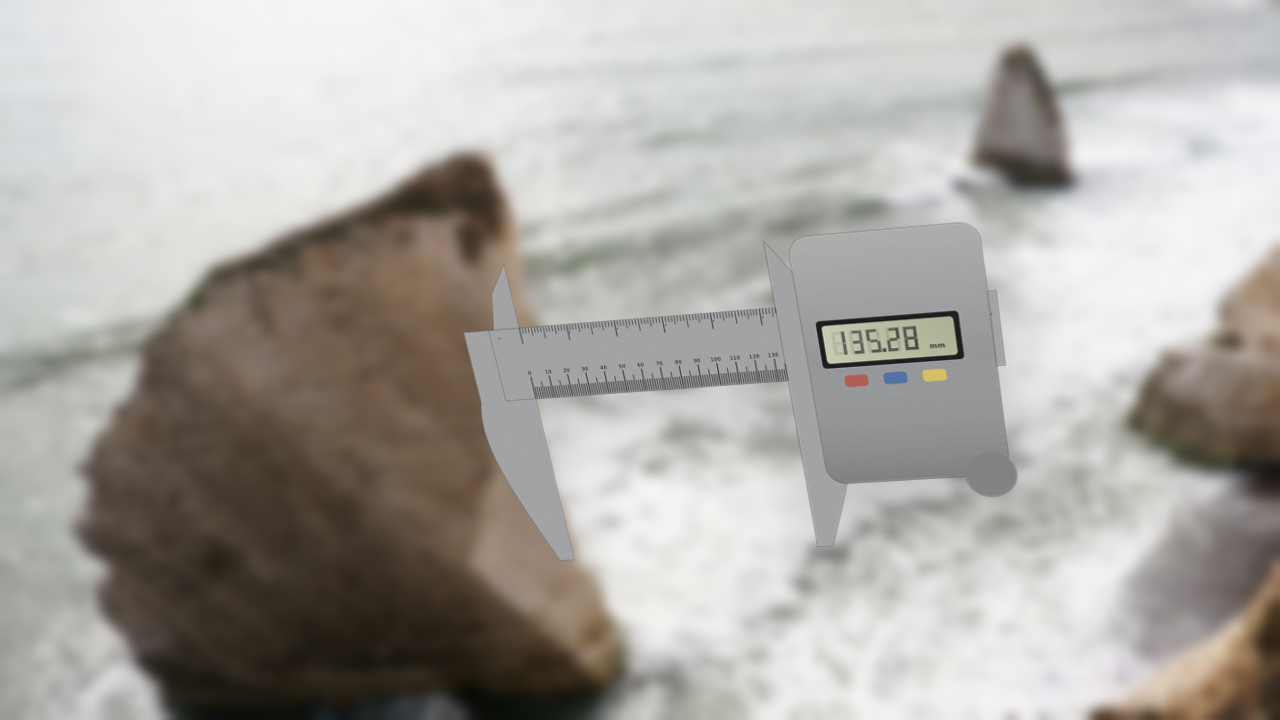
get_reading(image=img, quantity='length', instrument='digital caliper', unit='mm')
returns 135.28 mm
